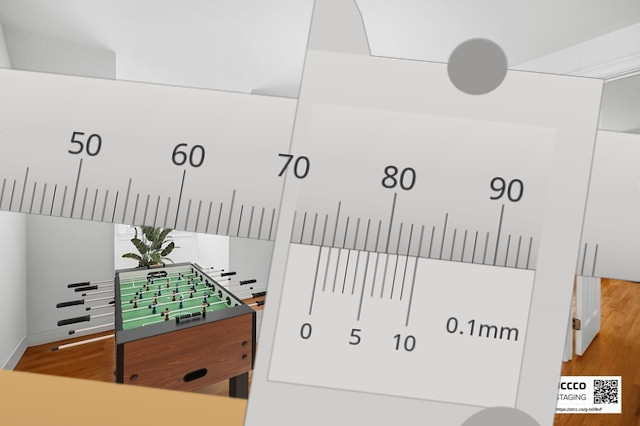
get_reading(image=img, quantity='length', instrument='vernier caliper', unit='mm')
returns 73.9 mm
